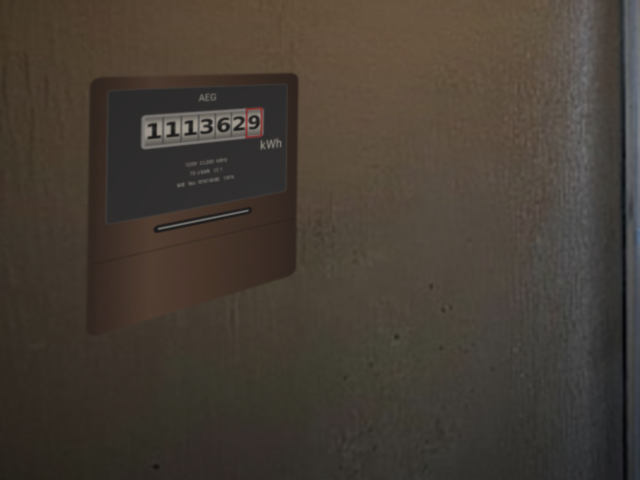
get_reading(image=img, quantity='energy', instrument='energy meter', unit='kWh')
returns 111362.9 kWh
